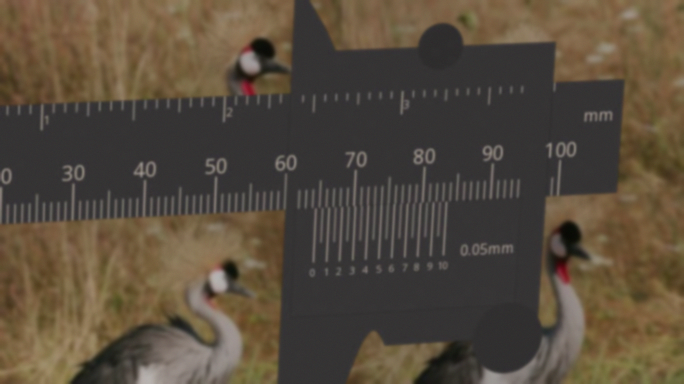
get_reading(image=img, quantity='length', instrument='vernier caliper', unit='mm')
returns 64.5 mm
